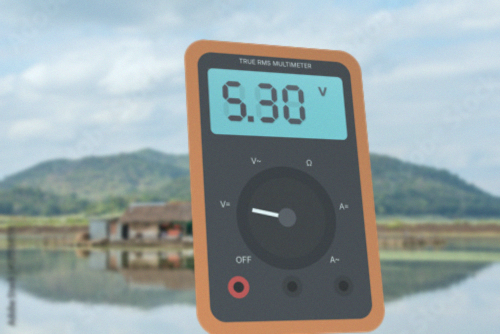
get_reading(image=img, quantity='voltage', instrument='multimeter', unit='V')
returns 5.30 V
